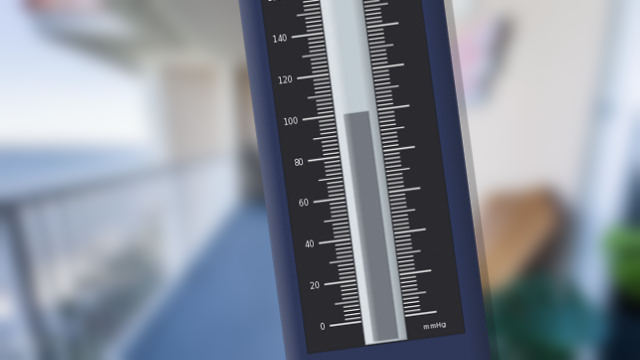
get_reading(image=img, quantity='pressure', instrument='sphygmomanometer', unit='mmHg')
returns 100 mmHg
